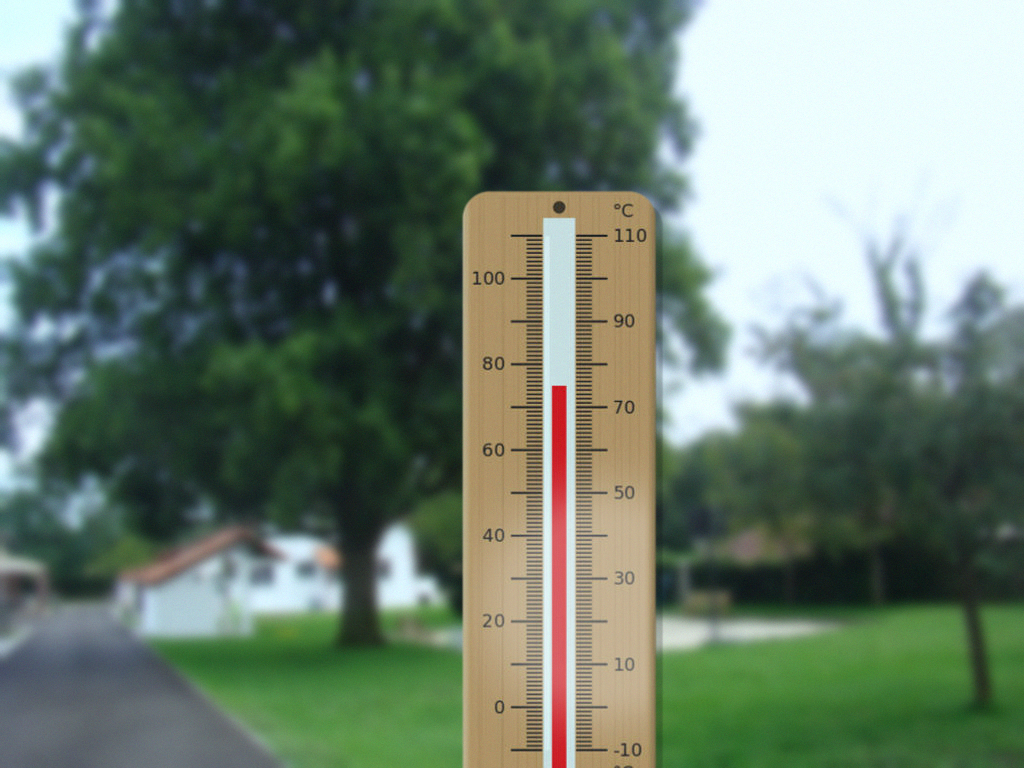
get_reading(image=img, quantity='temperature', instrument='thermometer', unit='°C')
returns 75 °C
